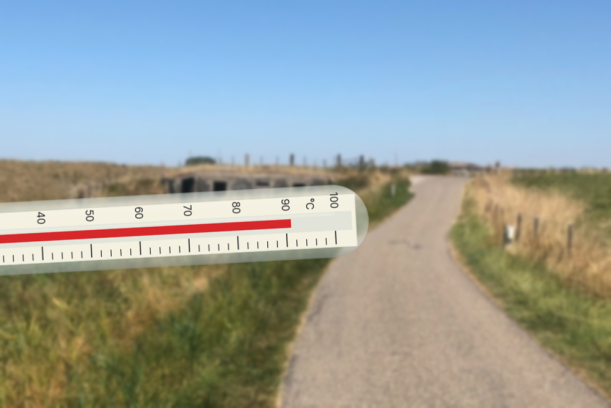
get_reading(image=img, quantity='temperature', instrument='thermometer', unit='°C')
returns 91 °C
